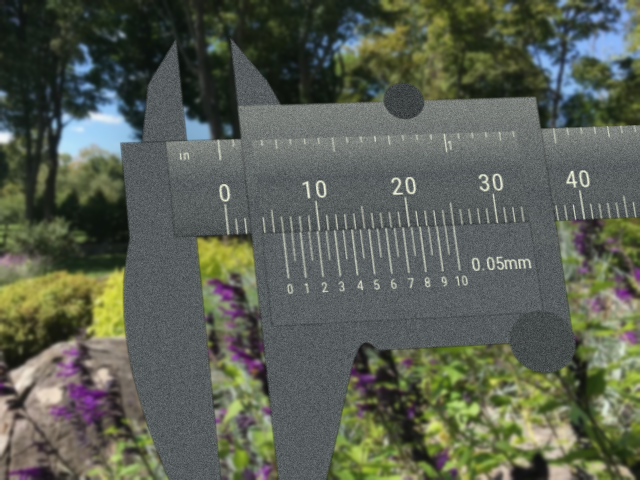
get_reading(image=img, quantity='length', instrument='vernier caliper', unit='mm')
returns 6.0 mm
